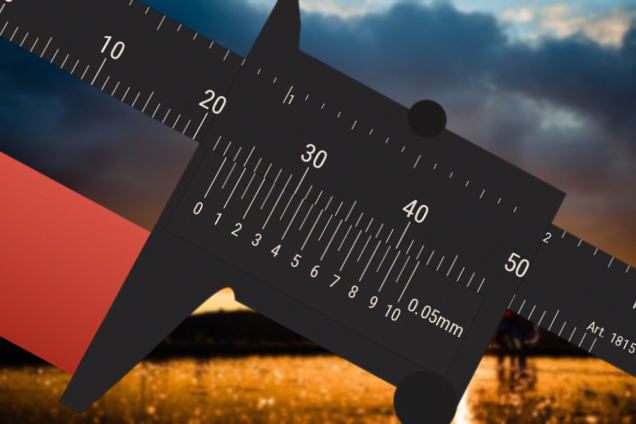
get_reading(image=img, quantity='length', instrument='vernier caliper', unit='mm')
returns 23.3 mm
